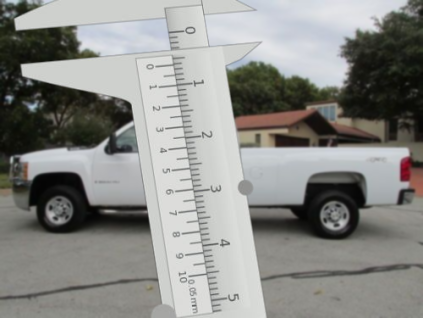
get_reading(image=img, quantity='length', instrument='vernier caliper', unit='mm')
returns 6.2 mm
